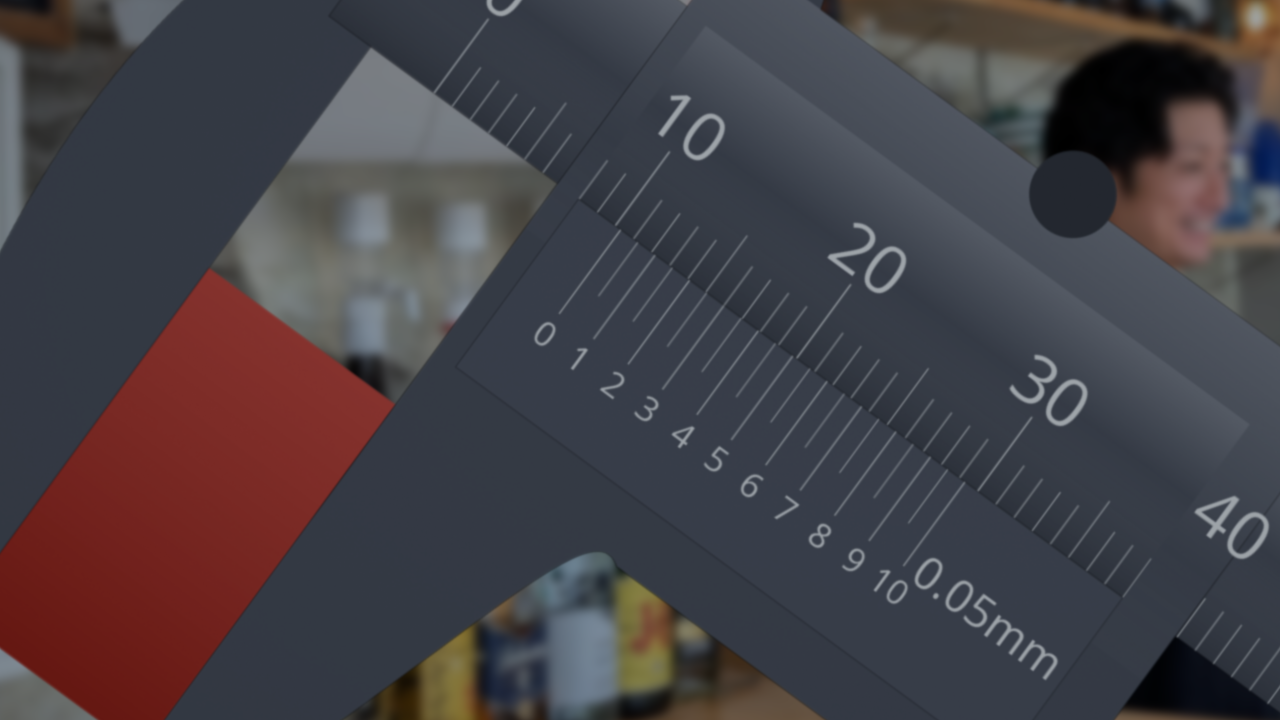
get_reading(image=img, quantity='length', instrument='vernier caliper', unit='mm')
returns 10.3 mm
